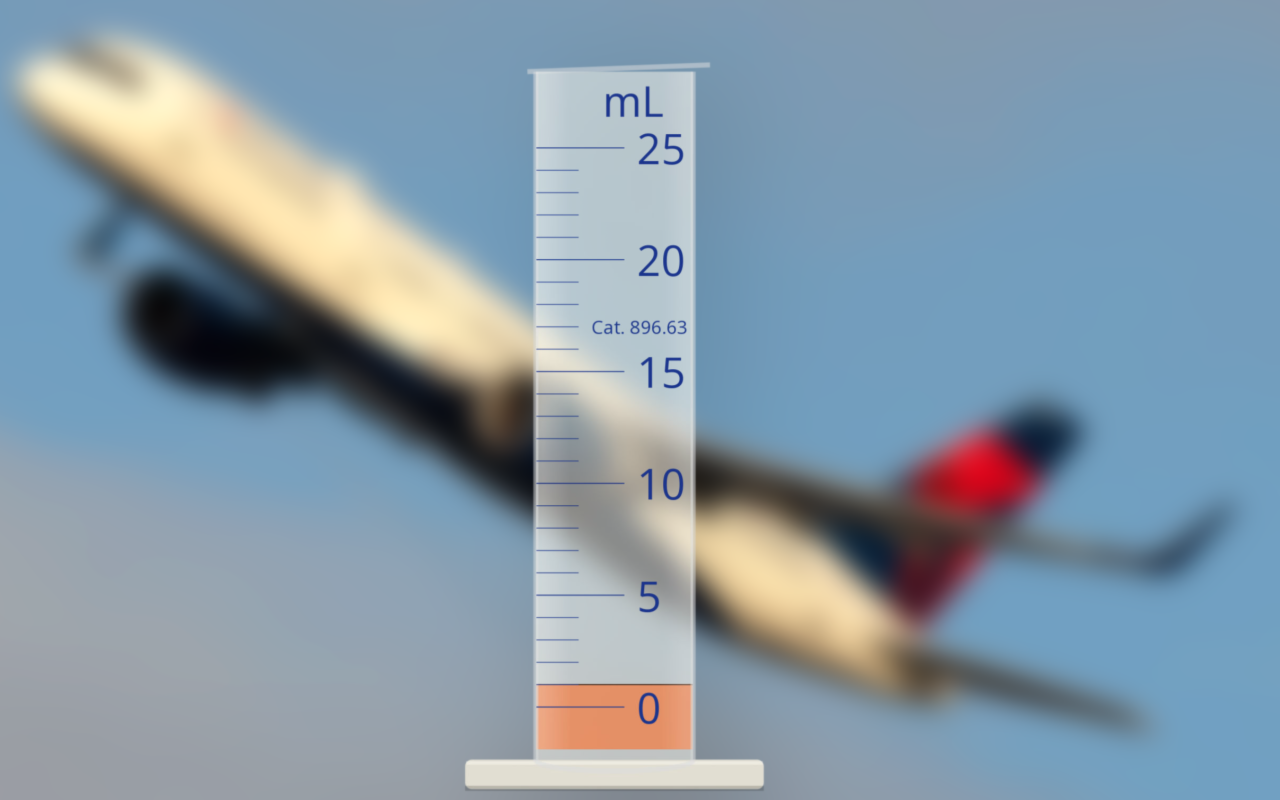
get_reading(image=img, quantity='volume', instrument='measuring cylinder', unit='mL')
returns 1 mL
